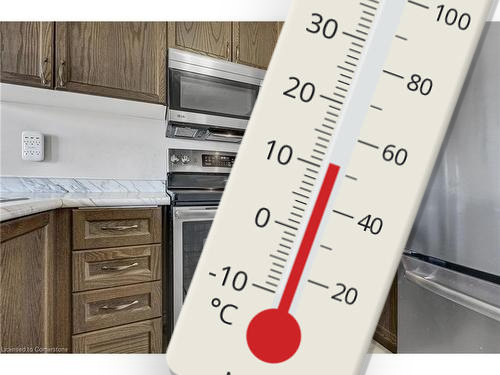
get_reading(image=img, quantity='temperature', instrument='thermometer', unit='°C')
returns 11 °C
